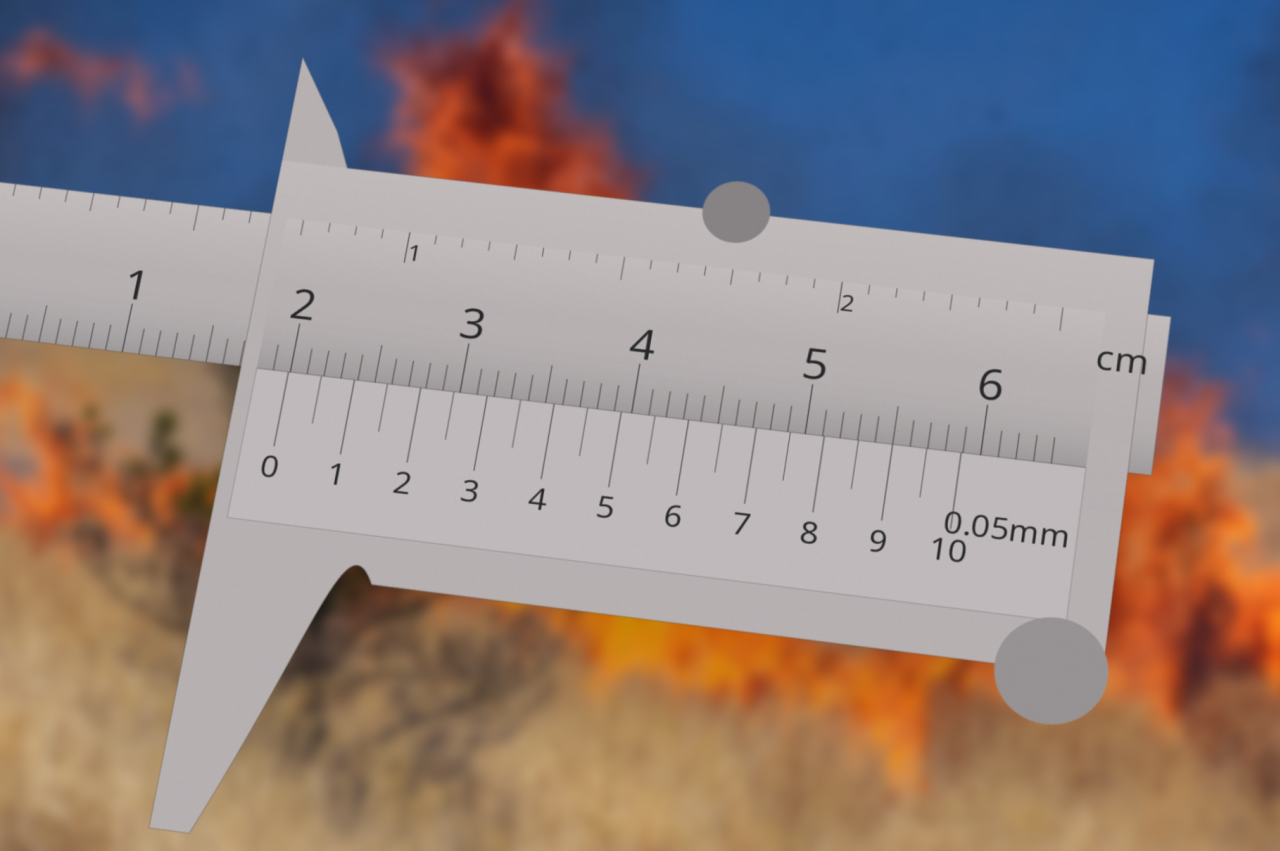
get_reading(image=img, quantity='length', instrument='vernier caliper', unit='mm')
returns 19.9 mm
